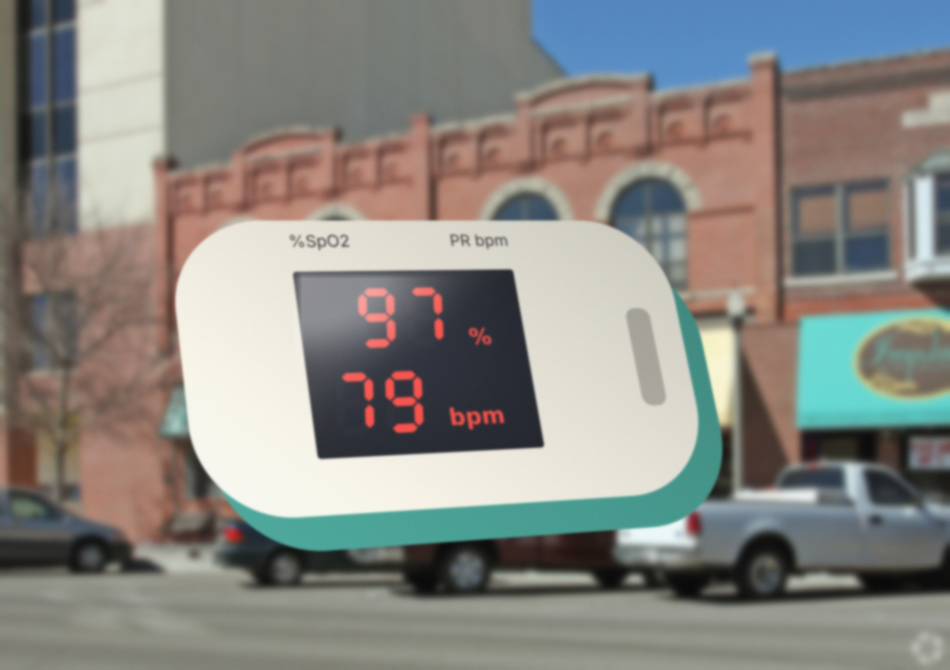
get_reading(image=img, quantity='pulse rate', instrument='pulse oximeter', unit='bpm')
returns 79 bpm
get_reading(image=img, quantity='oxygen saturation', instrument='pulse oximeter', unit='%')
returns 97 %
